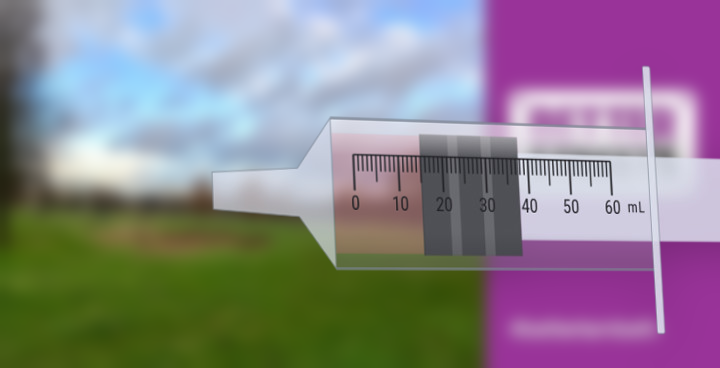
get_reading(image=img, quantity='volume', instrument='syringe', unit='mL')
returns 15 mL
